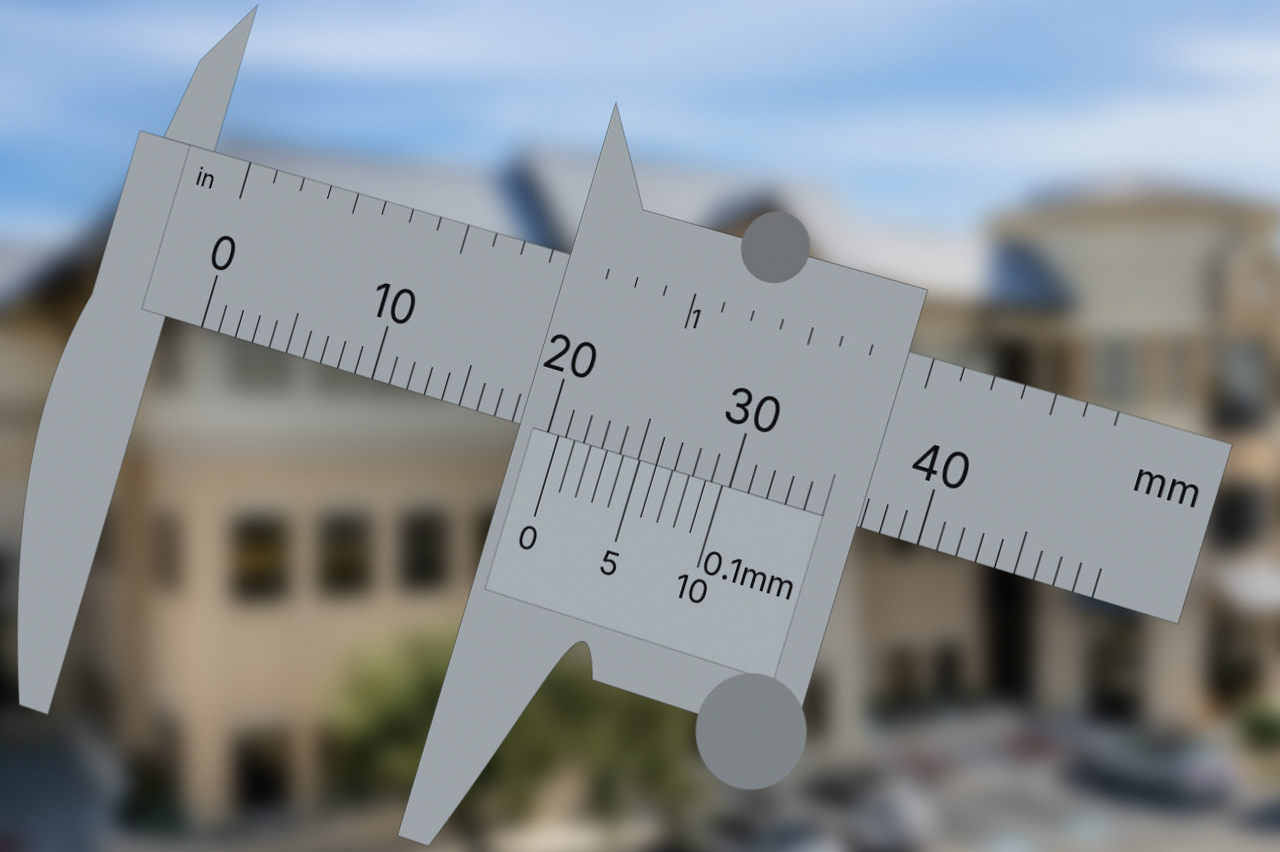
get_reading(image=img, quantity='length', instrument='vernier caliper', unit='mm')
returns 20.6 mm
